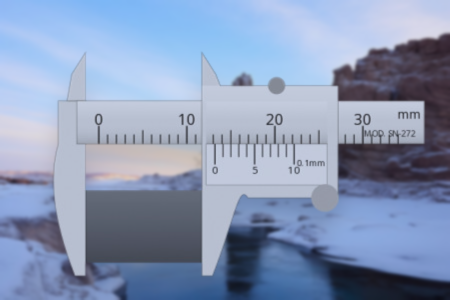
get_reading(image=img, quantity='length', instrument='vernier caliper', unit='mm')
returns 13.2 mm
